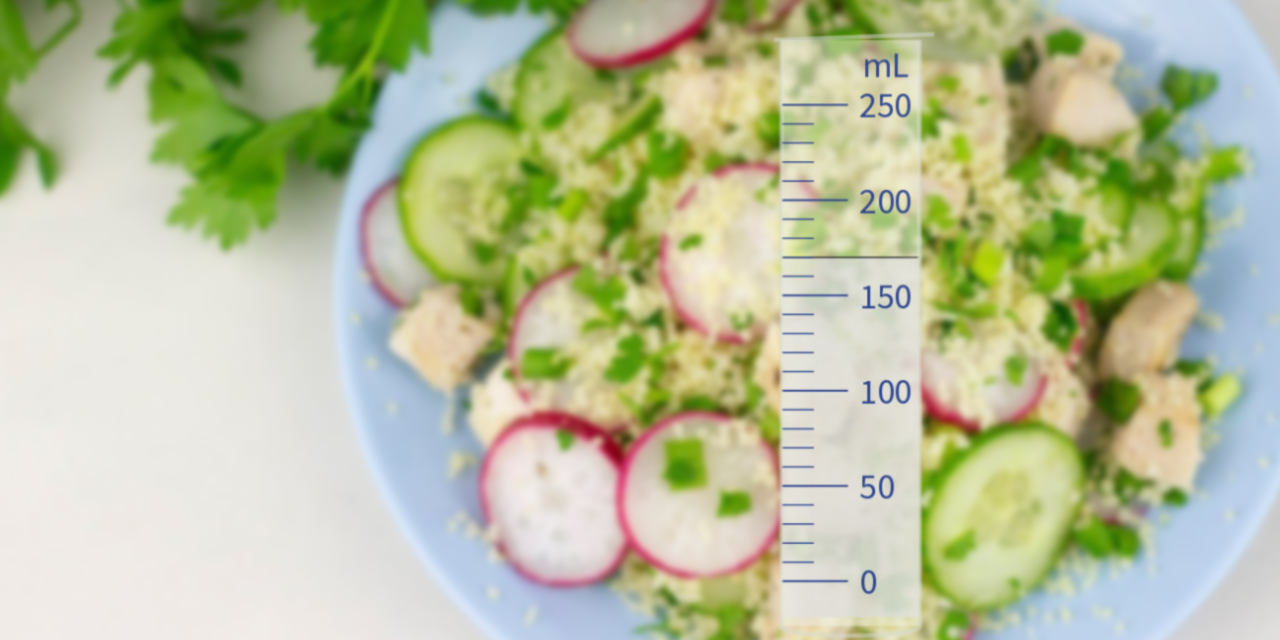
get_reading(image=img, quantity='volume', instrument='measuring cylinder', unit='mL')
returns 170 mL
